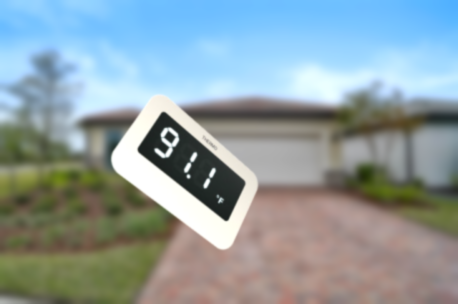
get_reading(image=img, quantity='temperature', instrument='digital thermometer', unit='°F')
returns 91.1 °F
